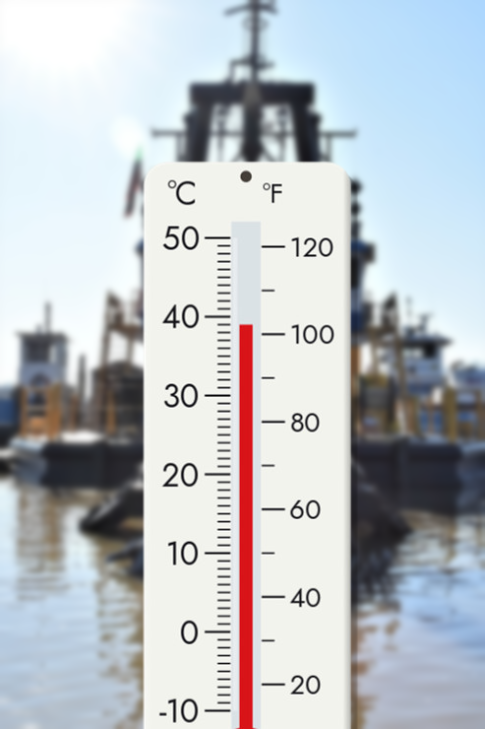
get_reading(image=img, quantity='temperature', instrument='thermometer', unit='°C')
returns 39 °C
